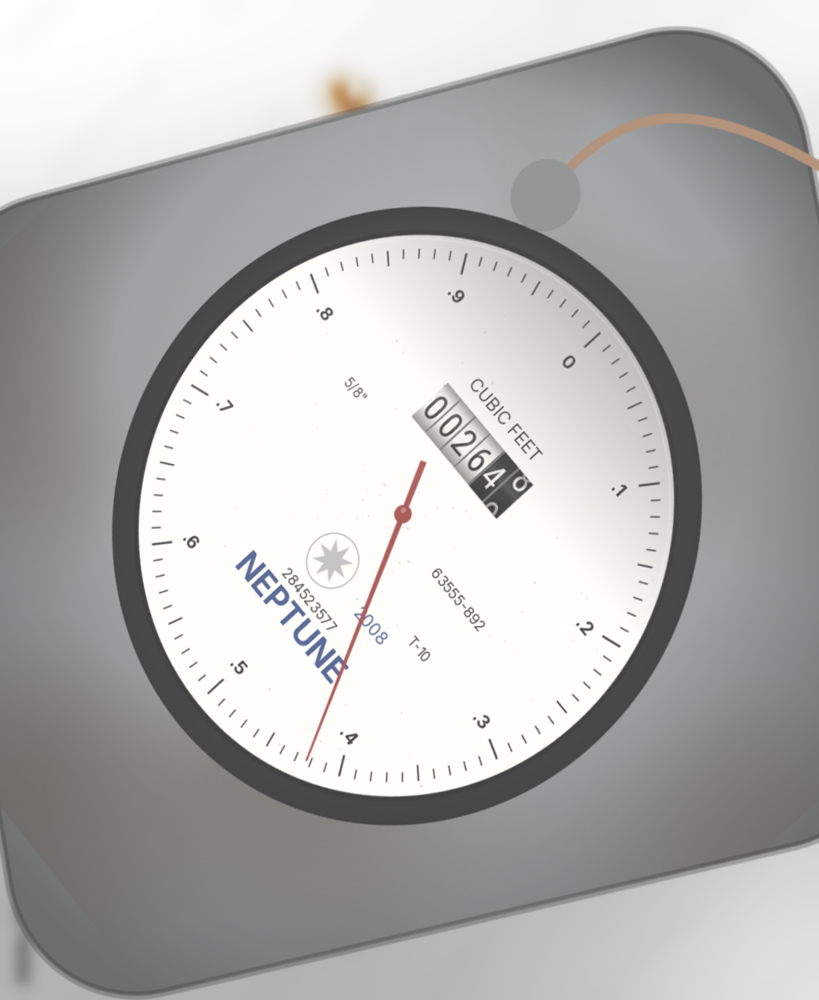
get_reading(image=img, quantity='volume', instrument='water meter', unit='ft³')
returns 2648.42 ft³
